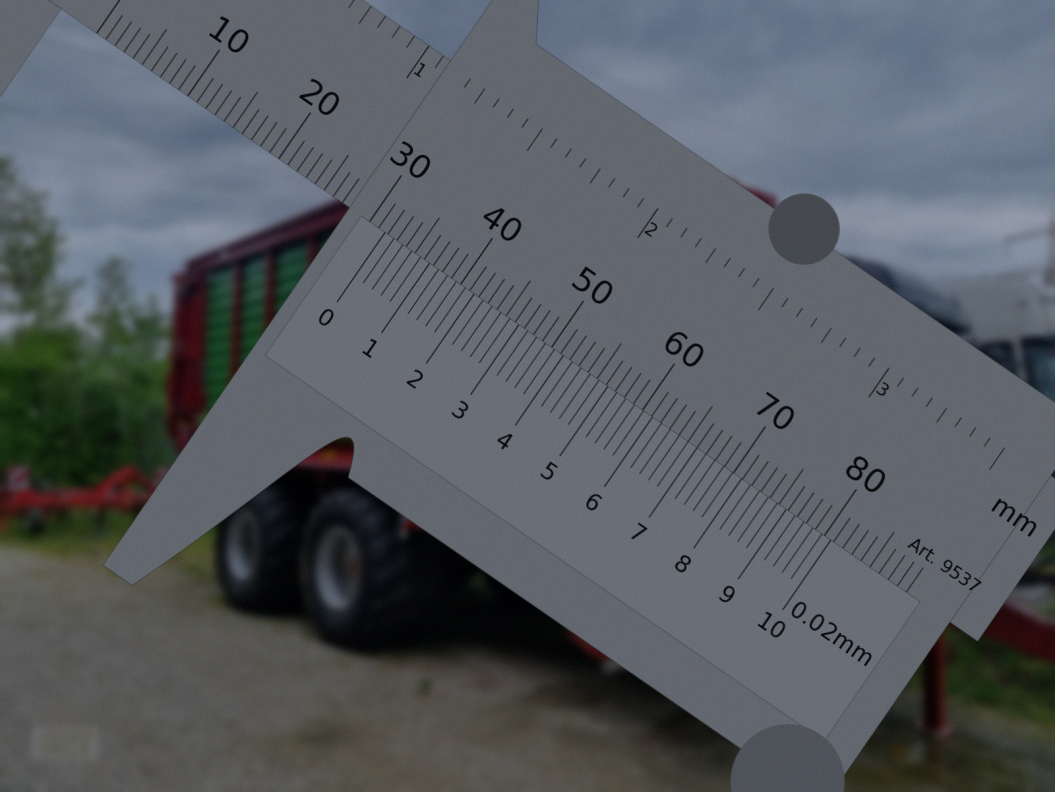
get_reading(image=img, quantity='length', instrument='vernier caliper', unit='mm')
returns 31.7 mm
